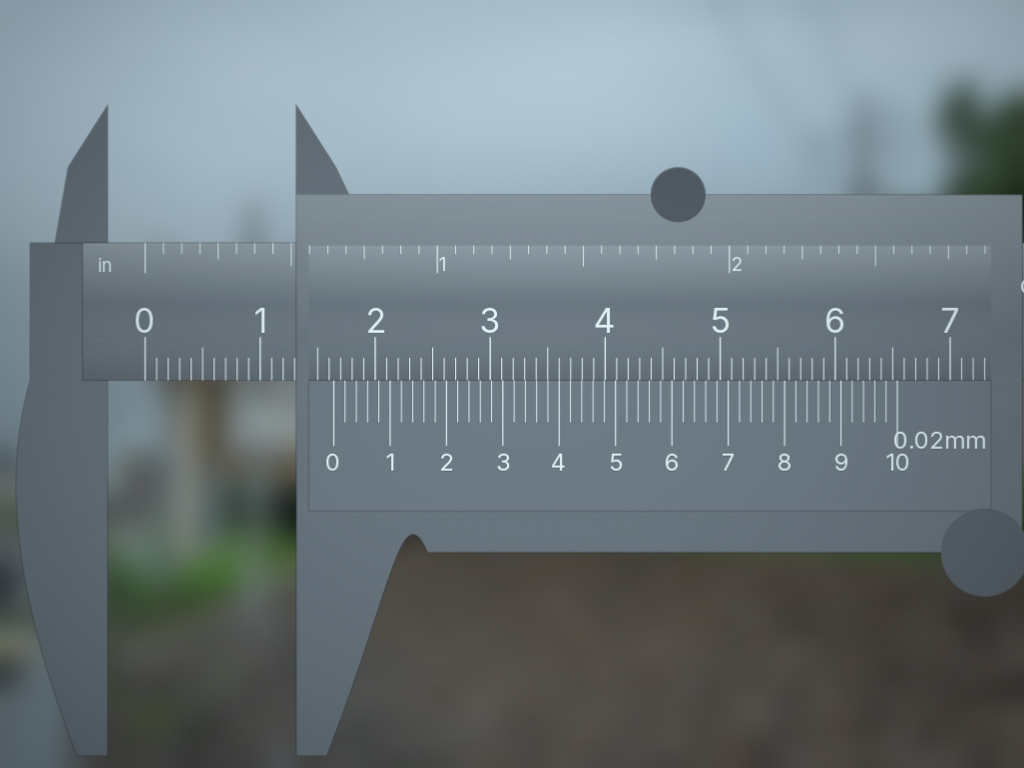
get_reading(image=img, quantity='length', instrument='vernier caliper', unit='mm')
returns 16.4 mm
